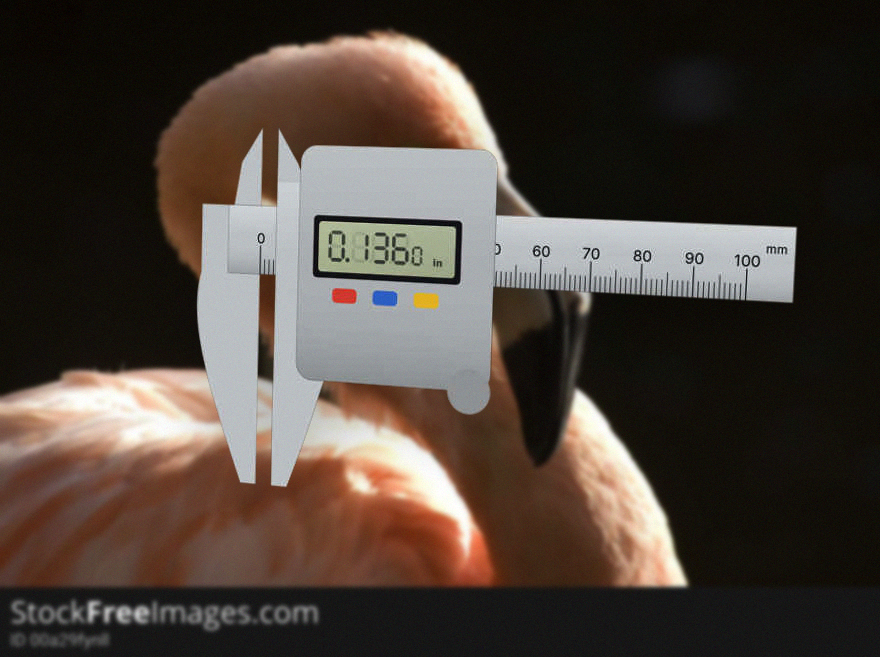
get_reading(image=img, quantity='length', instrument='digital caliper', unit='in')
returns 0.1360 in
